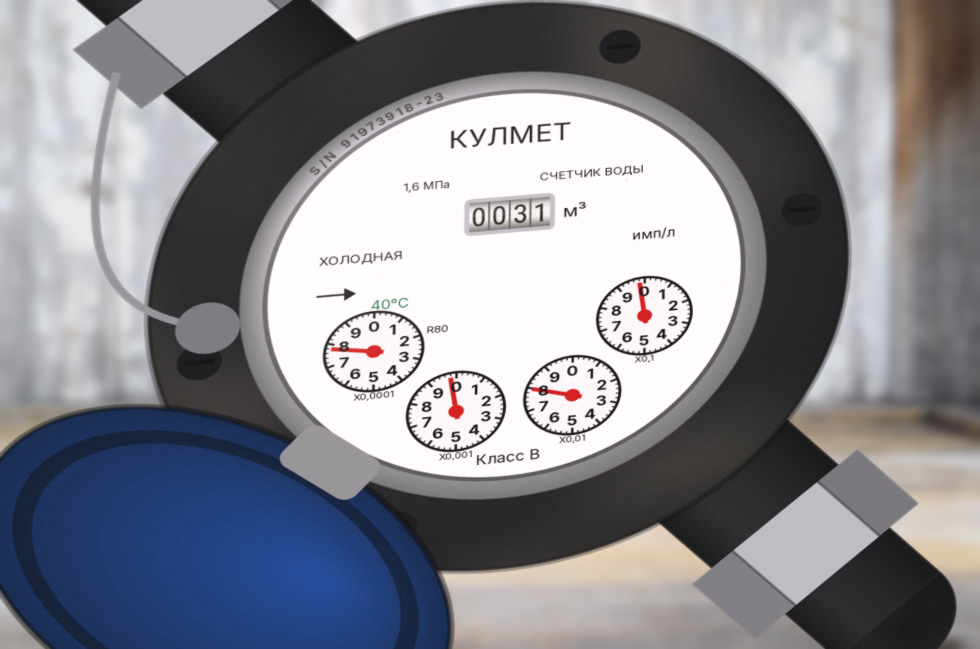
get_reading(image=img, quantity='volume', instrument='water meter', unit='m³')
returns 30.9797 m³
